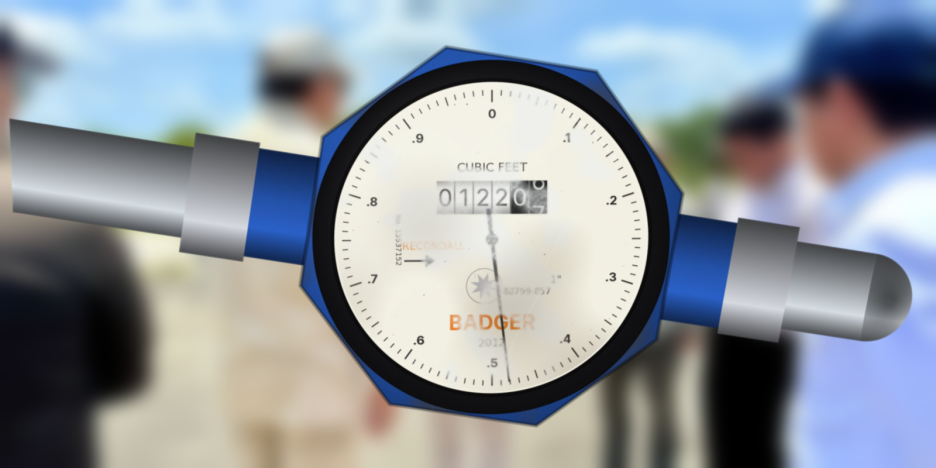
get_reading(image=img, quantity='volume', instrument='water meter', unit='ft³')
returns 12206.48 ft³
